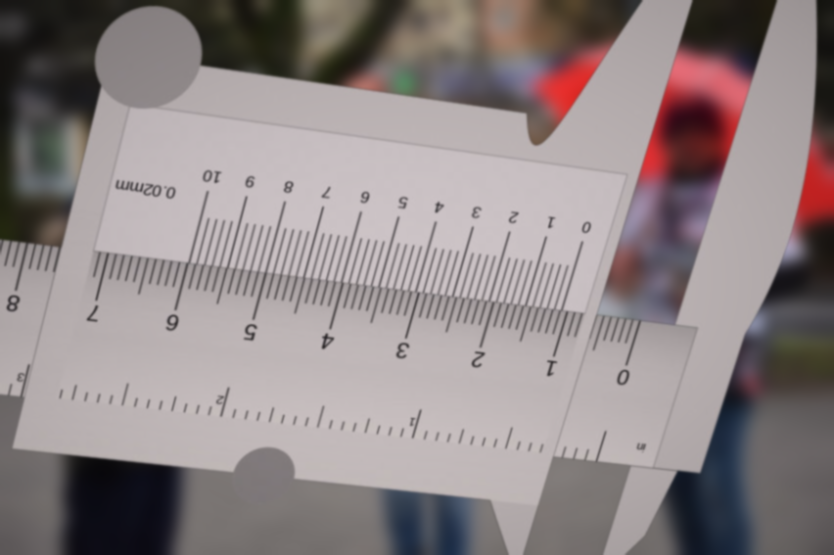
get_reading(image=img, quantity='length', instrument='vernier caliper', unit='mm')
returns 10.8 mm
